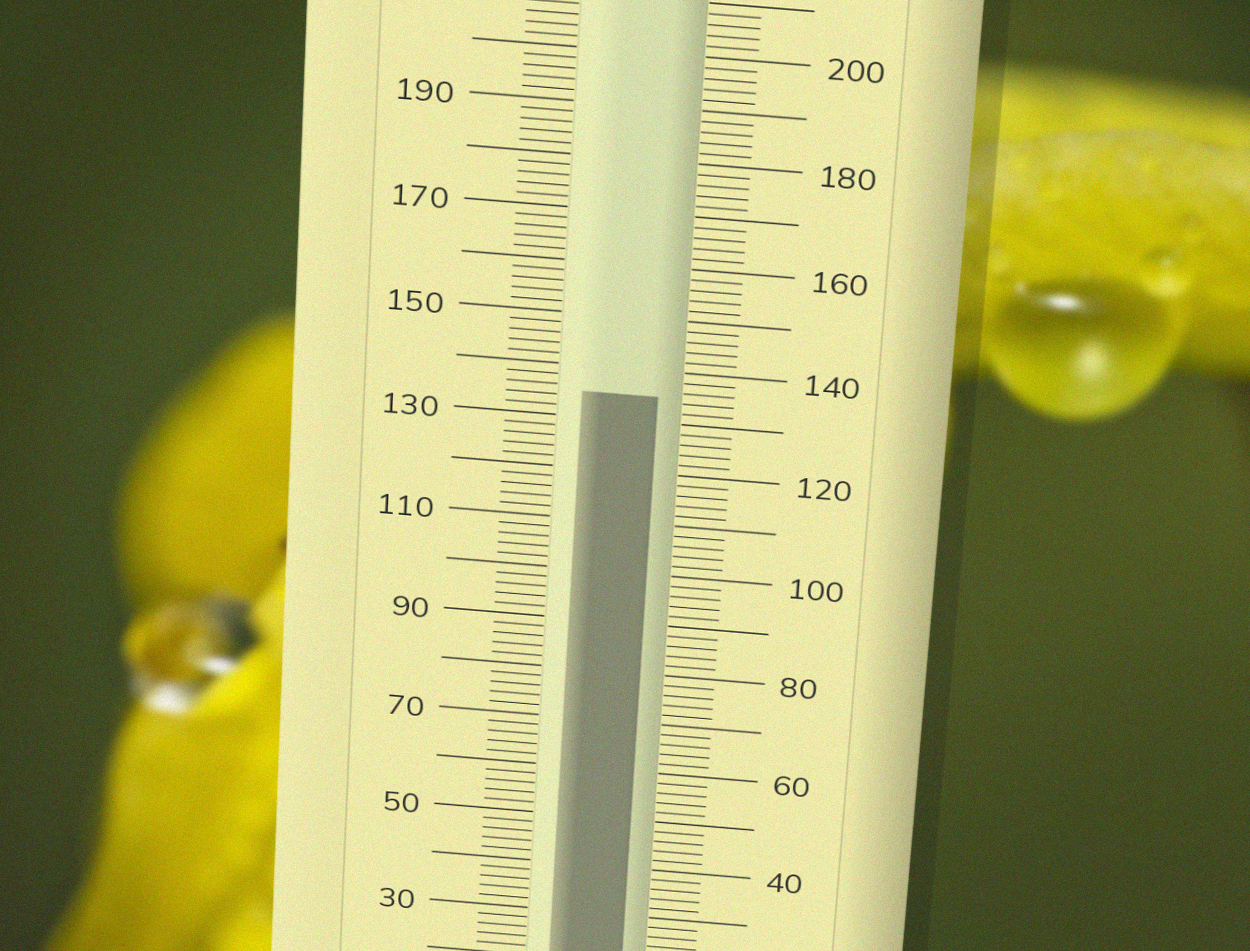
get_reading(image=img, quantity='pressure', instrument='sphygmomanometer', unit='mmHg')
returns 135 mmHg
